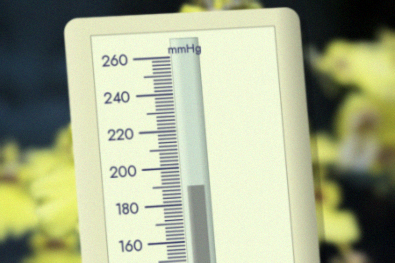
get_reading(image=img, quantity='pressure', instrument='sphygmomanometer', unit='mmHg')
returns 190 mmHg
